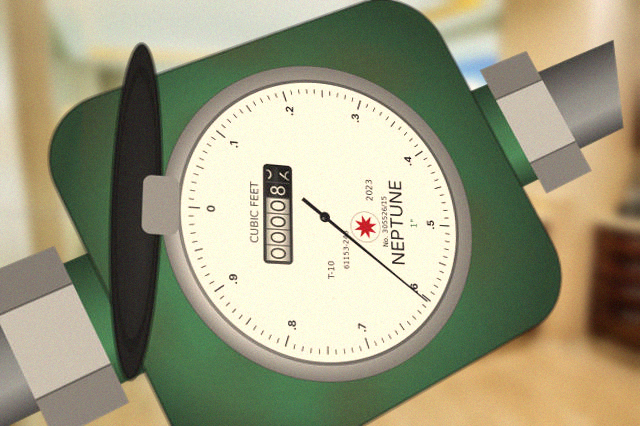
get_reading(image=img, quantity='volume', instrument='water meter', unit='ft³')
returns 85.60 ft³
